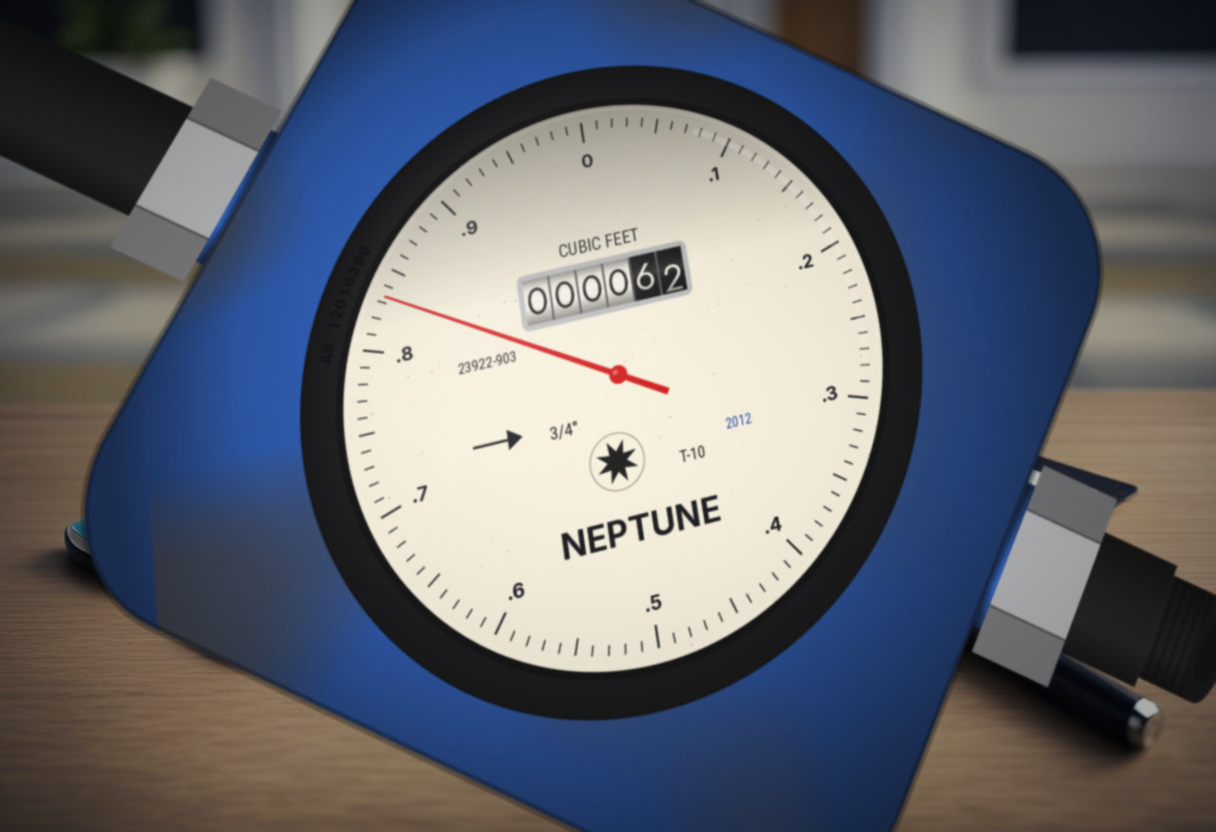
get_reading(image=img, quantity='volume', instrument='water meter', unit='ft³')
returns 61.83 ft³
